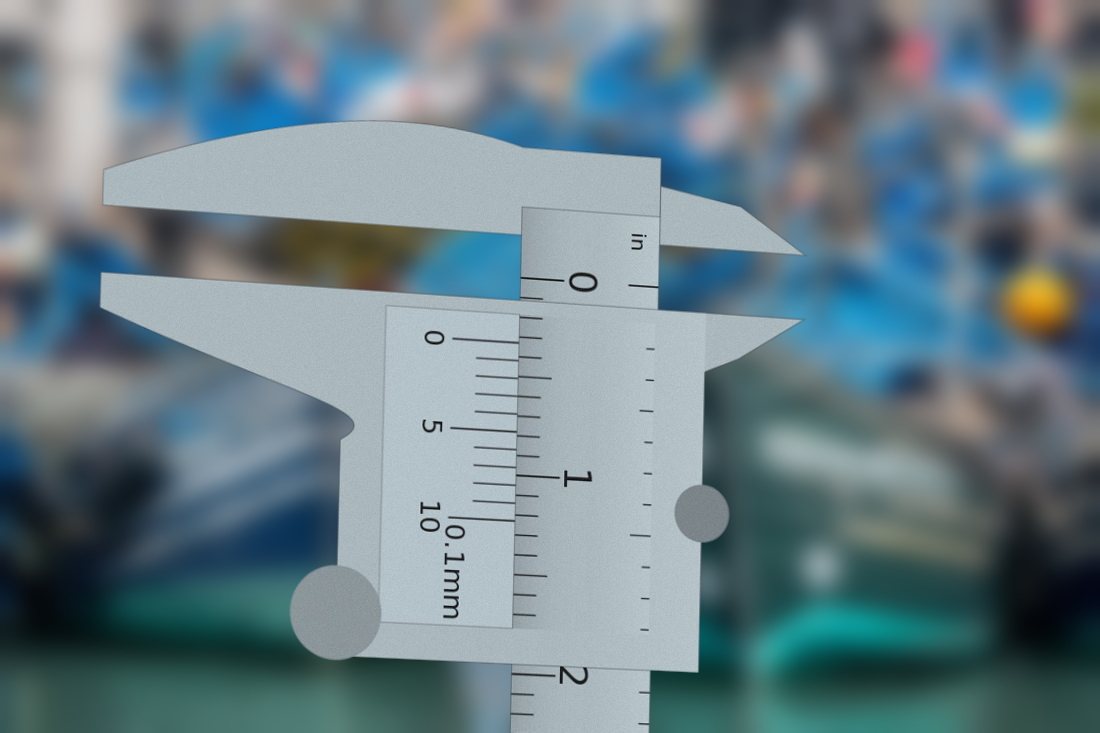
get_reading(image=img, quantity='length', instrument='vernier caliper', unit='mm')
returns 3.3 mm
